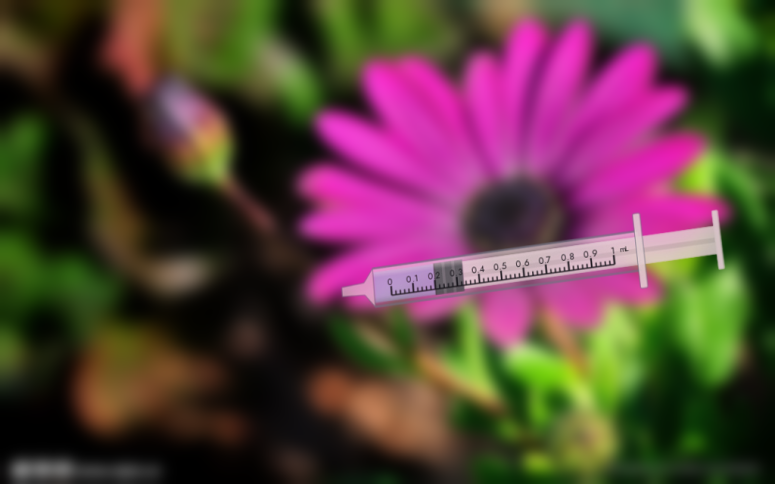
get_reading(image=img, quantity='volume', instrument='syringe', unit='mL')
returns 0.2 mL
